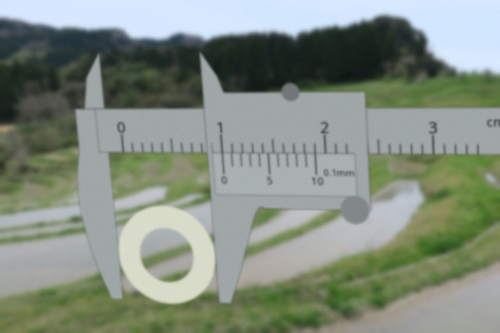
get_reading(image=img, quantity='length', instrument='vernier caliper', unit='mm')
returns 10.0 mm
